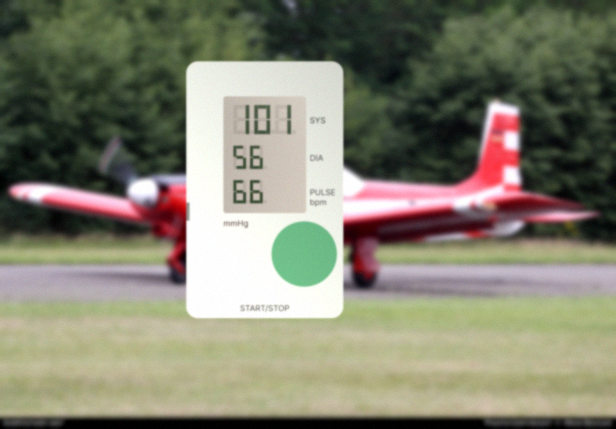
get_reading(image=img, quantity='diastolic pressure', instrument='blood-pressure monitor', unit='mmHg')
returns 56 mmHg
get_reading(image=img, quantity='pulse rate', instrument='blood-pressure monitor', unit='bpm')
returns 66 bpm
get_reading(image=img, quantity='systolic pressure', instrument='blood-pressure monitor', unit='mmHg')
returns 101 mmHg
